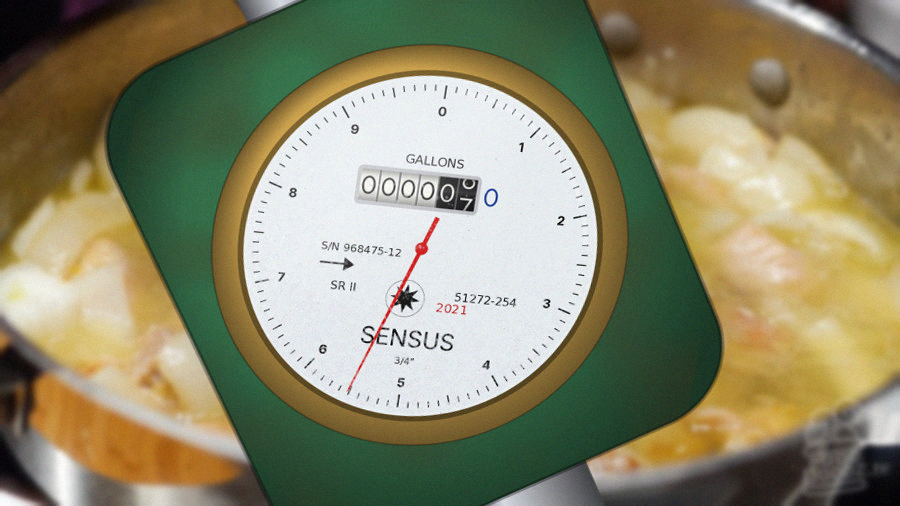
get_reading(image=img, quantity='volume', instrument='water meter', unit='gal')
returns 65.5 gal
